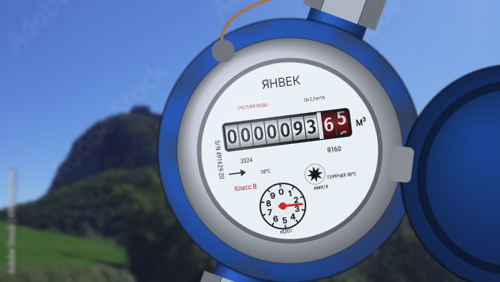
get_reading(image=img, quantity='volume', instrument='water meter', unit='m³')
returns 93.652 m³
